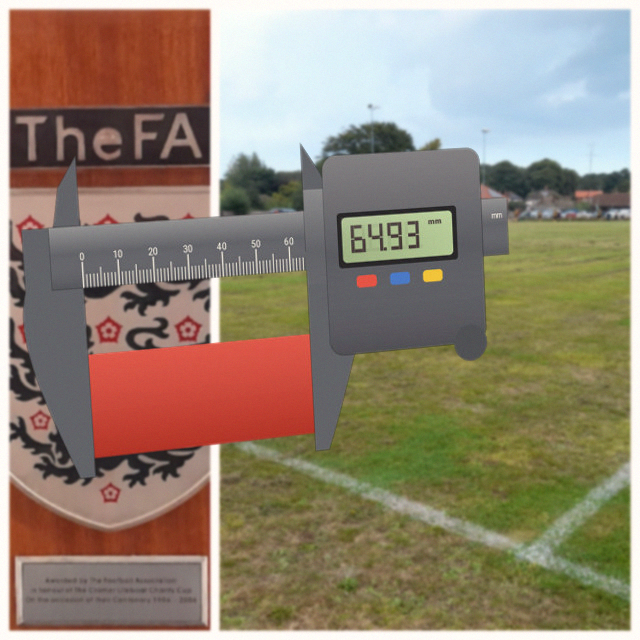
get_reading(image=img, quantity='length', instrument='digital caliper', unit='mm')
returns 64.93 mm
